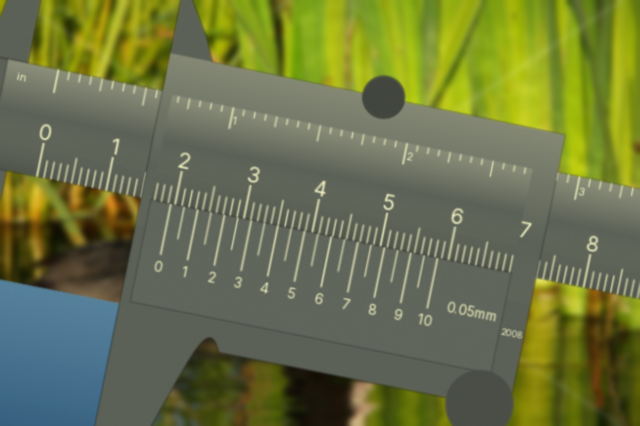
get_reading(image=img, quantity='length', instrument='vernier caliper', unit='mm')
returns 19.4 mm
